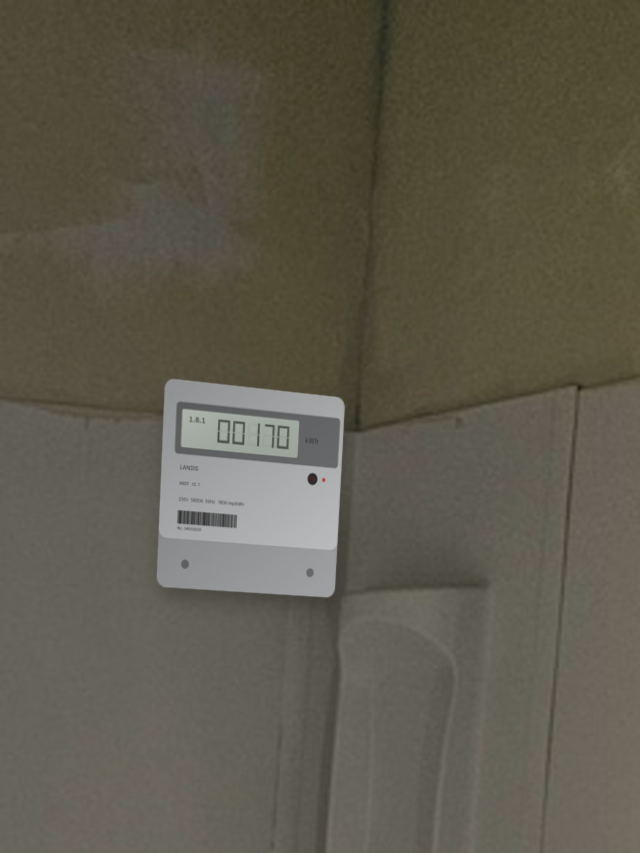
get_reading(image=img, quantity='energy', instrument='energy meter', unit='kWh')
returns 170 kWh
